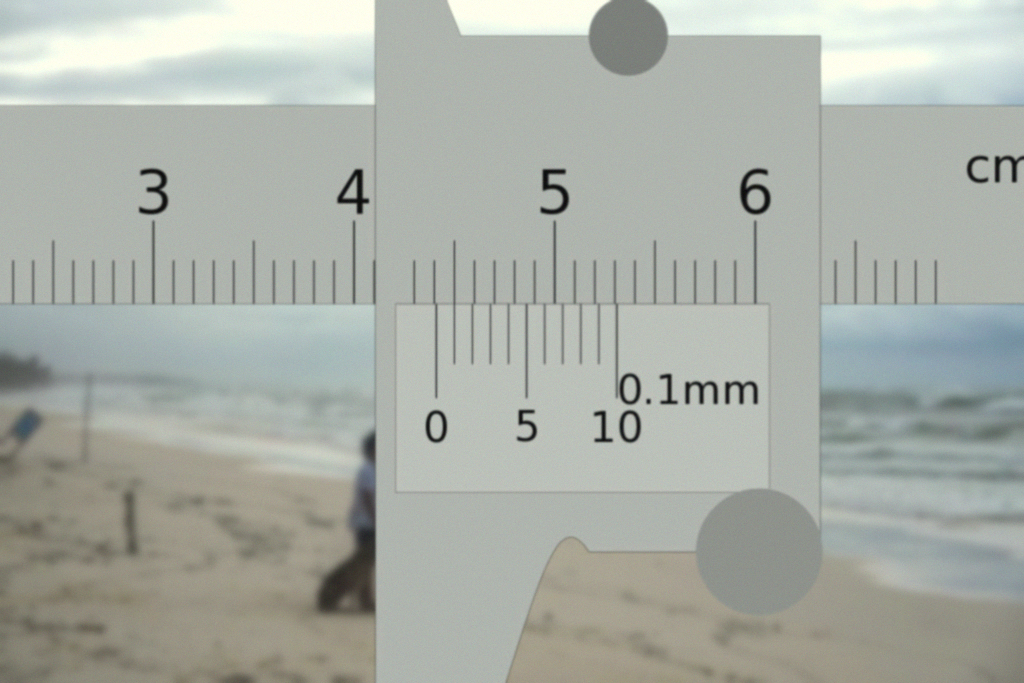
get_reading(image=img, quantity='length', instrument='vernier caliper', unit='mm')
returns 44.1 mm
